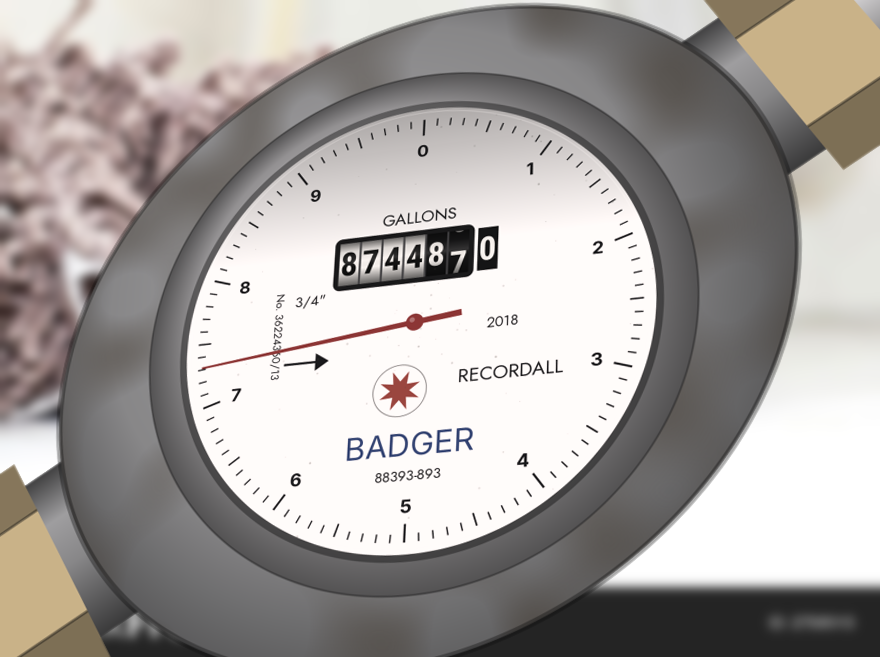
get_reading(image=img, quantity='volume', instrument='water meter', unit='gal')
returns 8744867.3 gal
